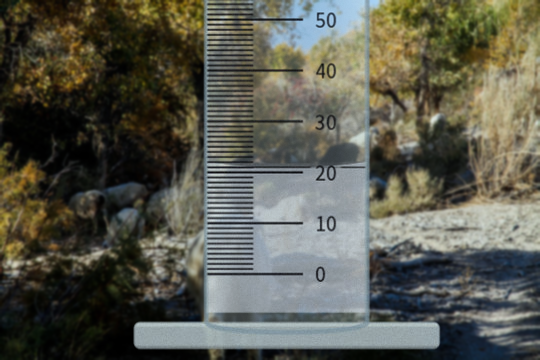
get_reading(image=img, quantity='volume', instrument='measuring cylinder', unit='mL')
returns 21 mL
